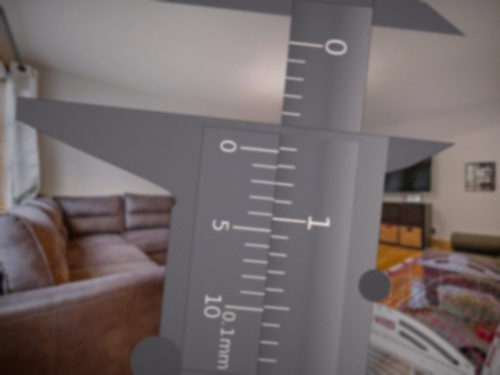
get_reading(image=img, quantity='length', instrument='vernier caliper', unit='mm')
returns 6.2 mm
